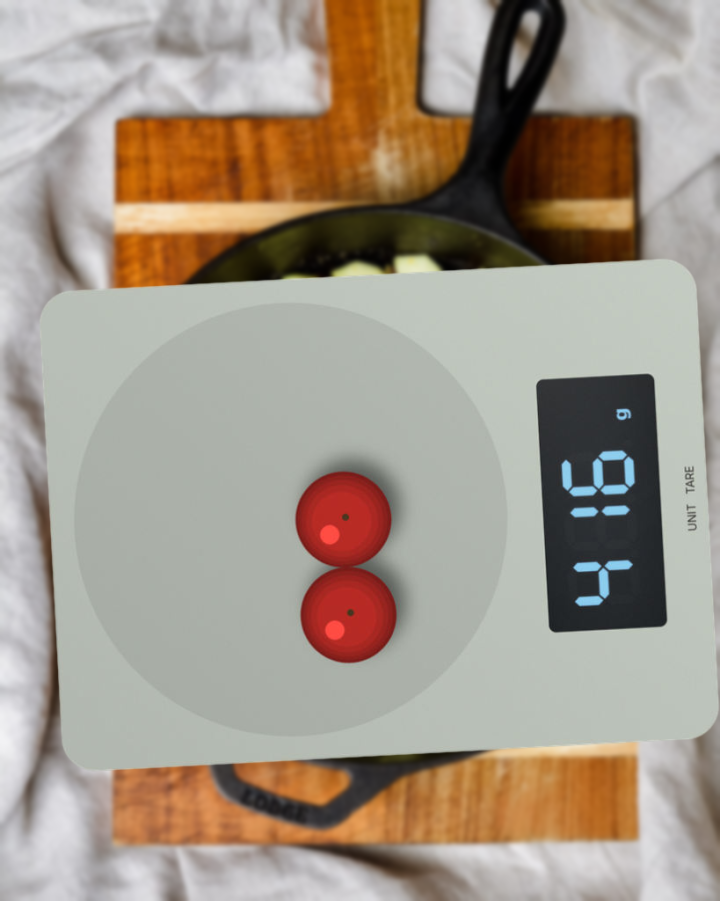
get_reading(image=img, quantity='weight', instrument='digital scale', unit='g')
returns 416 g
